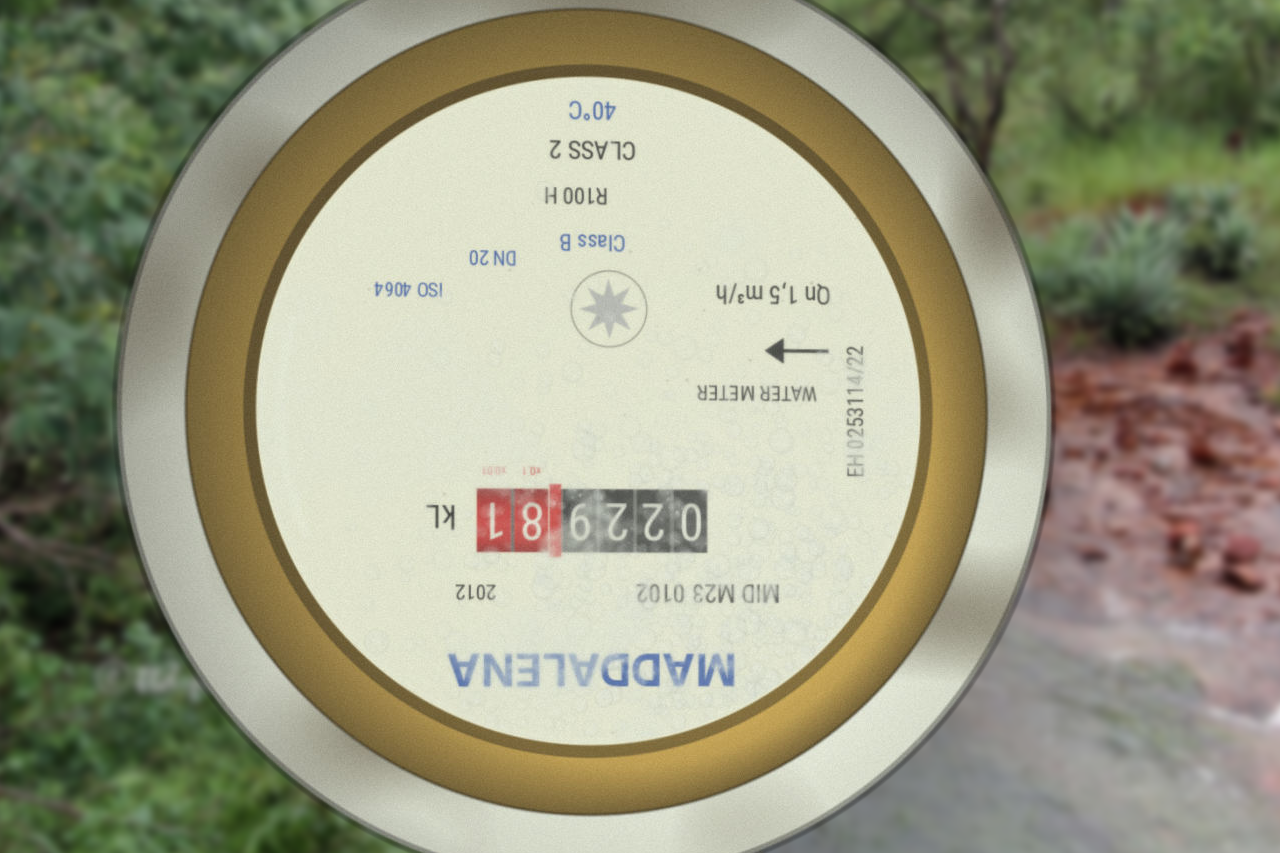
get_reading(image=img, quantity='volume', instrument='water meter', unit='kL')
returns 229.81 kL
